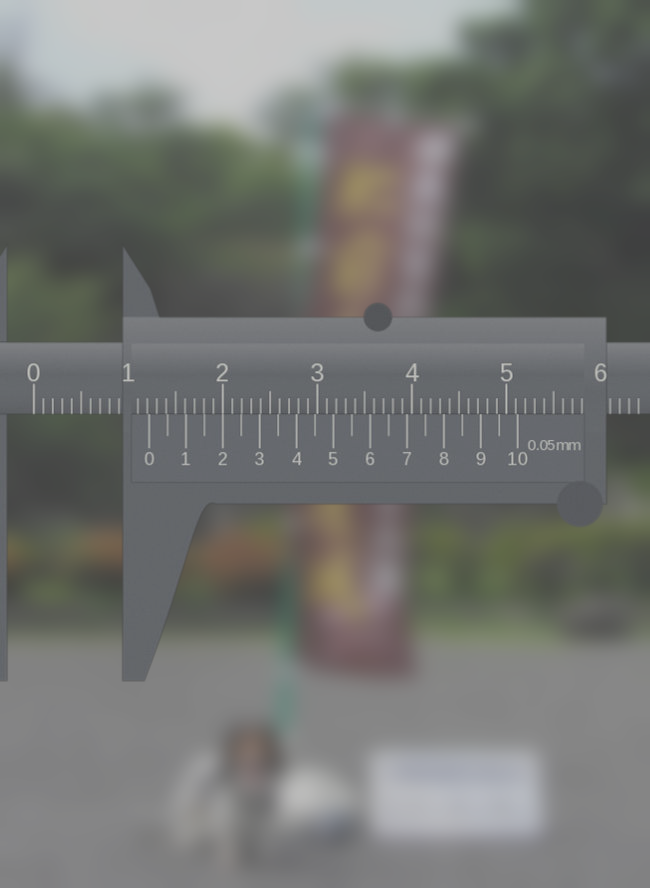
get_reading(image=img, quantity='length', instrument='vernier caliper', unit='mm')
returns 12.2 mm
